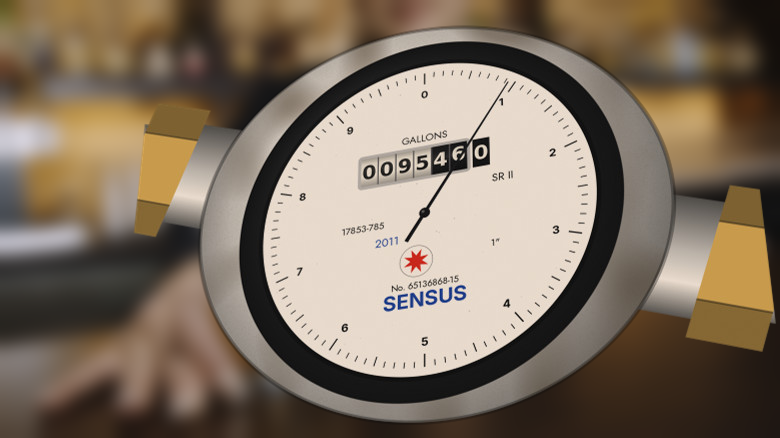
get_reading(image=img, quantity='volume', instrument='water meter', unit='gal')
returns 95460.9 gal
